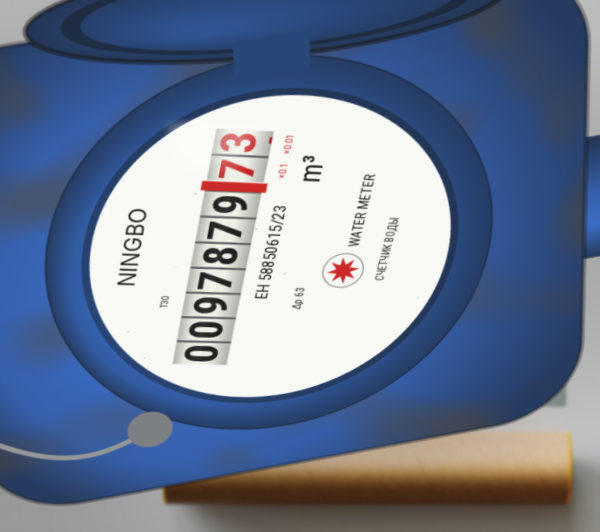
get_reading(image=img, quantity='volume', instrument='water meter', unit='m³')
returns 97879.73 m³
